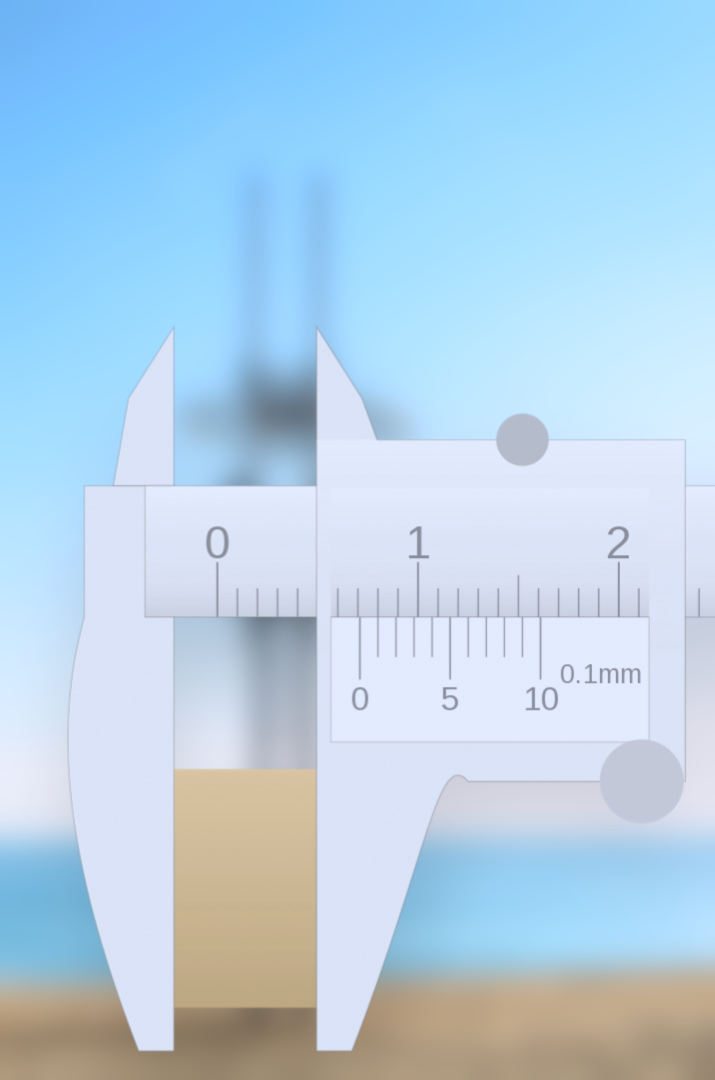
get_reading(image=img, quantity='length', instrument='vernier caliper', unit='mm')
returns 7.1 mm
